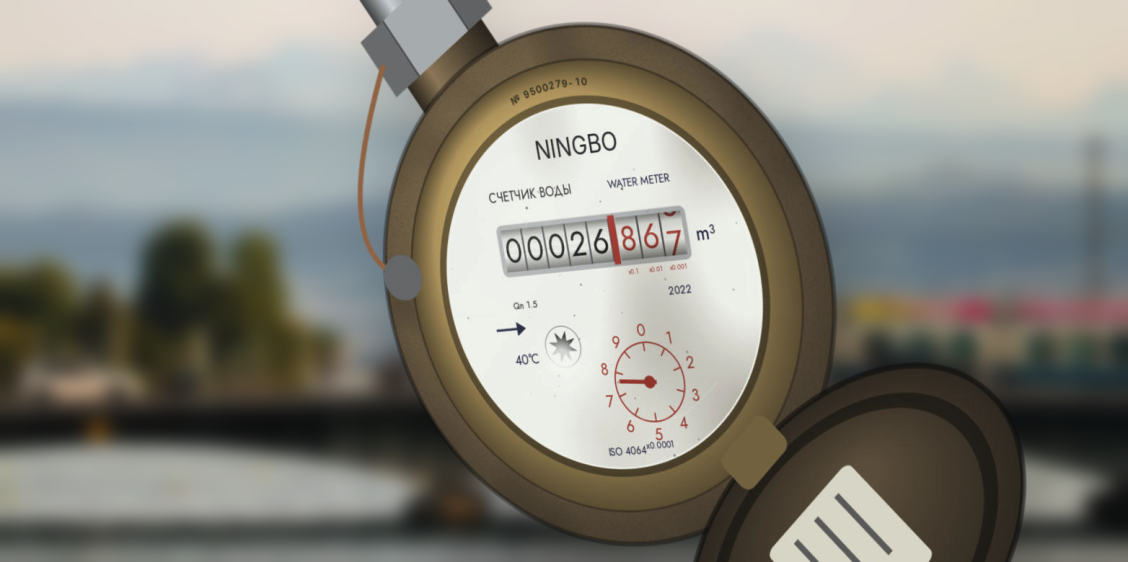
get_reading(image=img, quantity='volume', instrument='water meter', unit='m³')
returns 26.8667 m³
